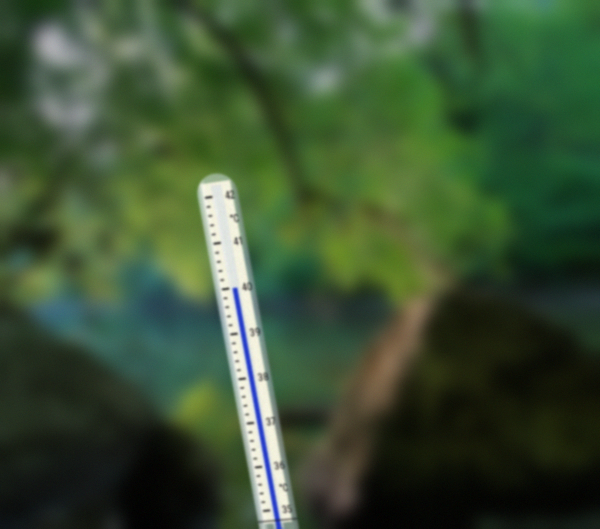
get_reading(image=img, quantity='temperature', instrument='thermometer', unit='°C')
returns 40 °C
